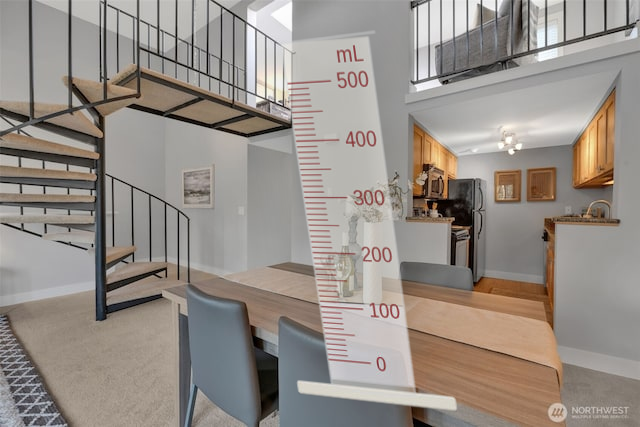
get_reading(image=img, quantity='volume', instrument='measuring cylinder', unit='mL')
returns 110 mL
